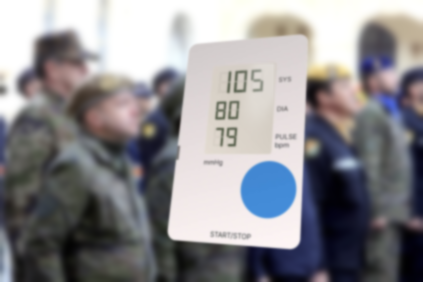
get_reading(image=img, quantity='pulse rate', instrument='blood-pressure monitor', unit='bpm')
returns 79 bpm
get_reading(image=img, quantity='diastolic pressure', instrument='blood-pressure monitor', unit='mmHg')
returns 80 mmHg
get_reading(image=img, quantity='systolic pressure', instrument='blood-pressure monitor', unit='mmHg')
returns 105 mmHg
